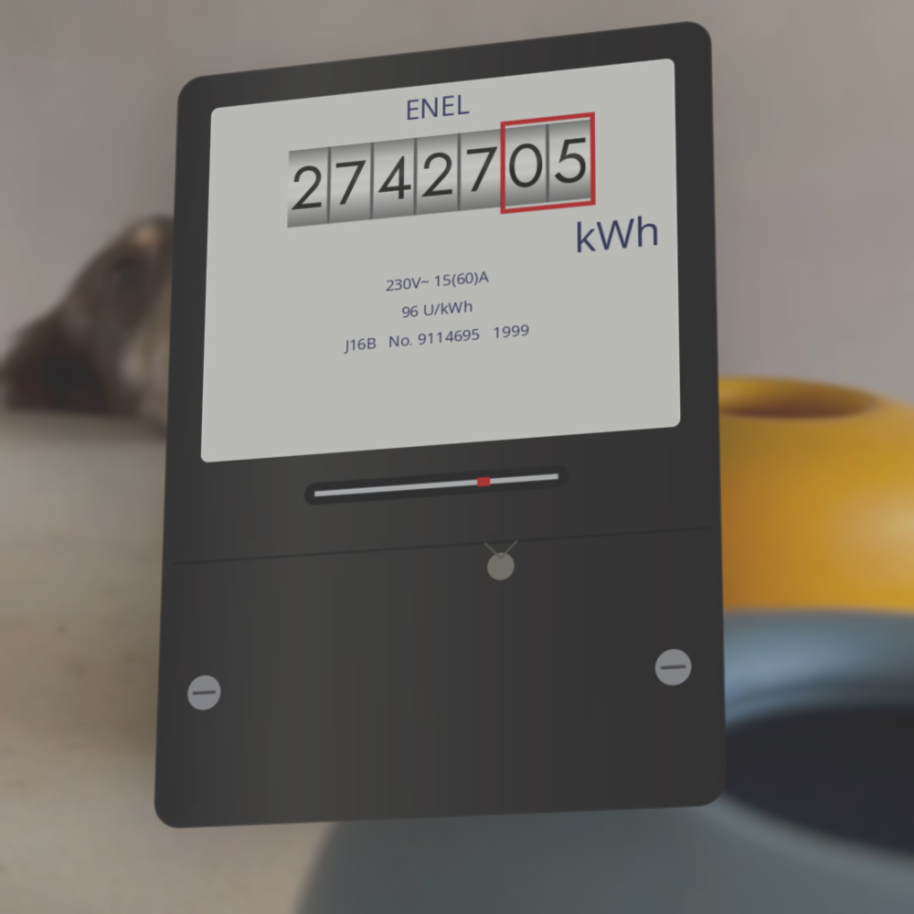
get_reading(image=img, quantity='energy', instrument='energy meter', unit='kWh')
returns 27427.05 kWh
